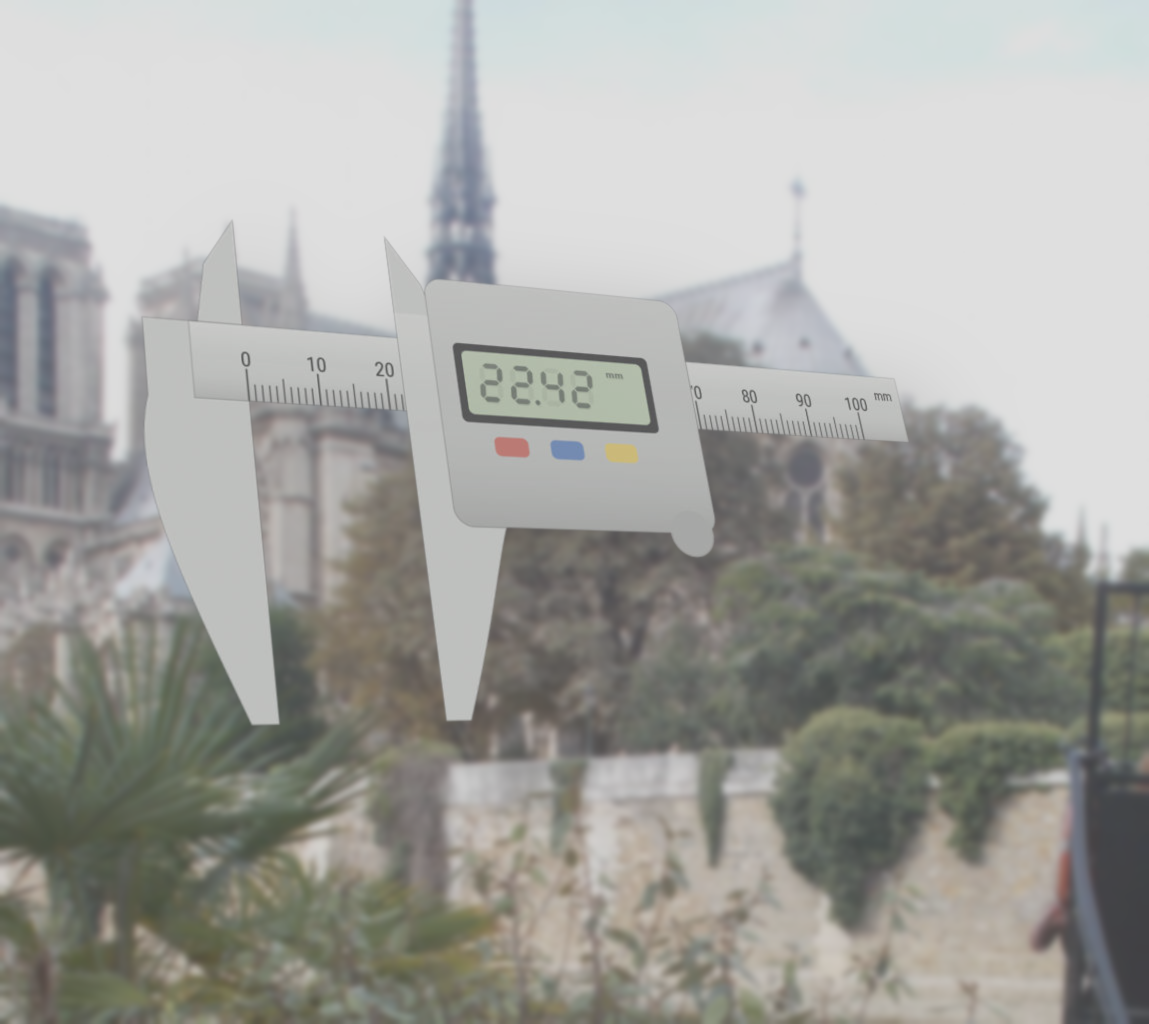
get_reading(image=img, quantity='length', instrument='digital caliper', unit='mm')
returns 22.42 mm
